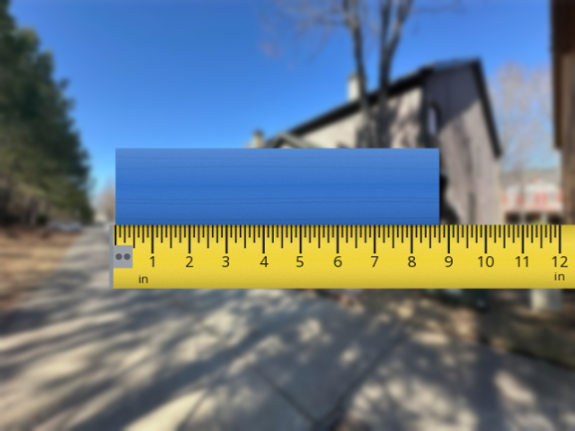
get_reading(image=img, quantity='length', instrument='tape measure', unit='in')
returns 8.75 in
